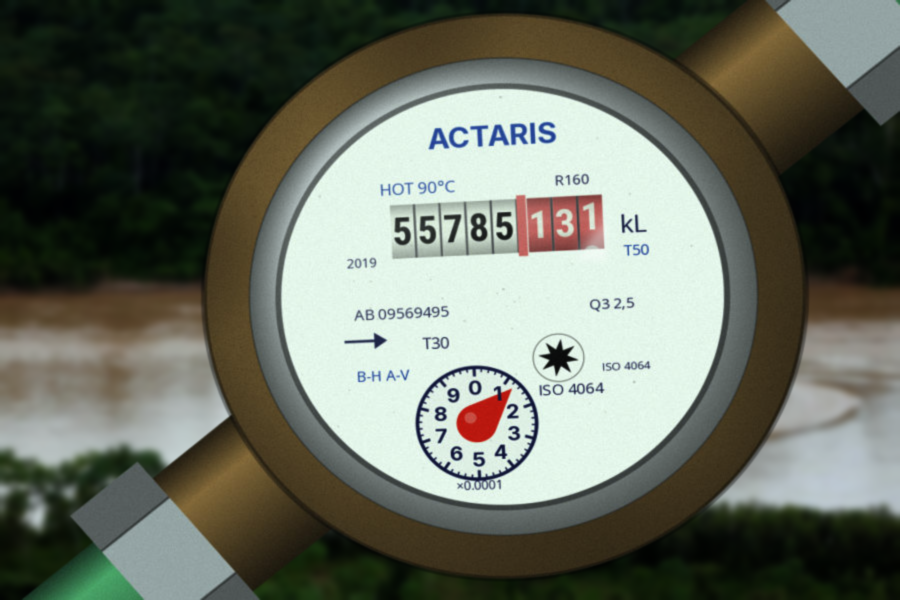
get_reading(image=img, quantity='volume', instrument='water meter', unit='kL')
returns 55785.1311 kL
